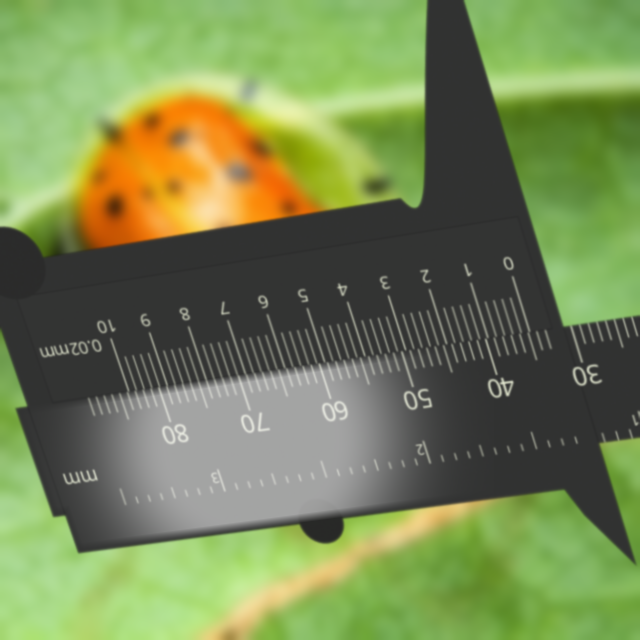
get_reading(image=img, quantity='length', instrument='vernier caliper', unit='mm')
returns 34.8 mm
